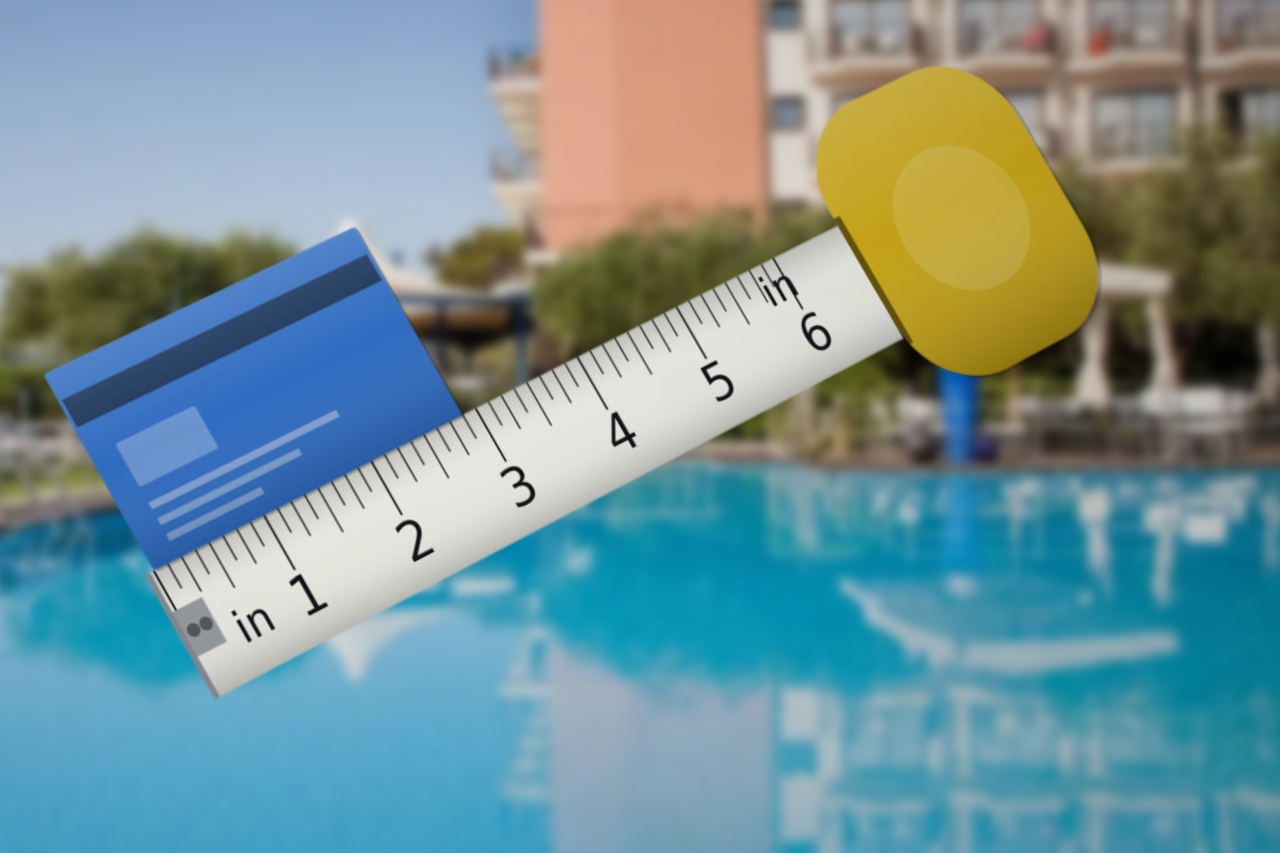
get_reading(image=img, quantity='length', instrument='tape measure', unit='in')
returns 2.875 in
